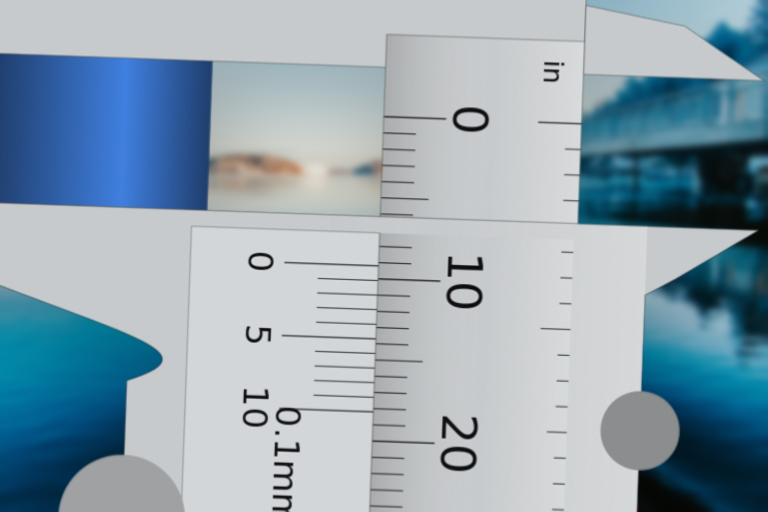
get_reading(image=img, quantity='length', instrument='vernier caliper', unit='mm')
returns 9.2 mm
